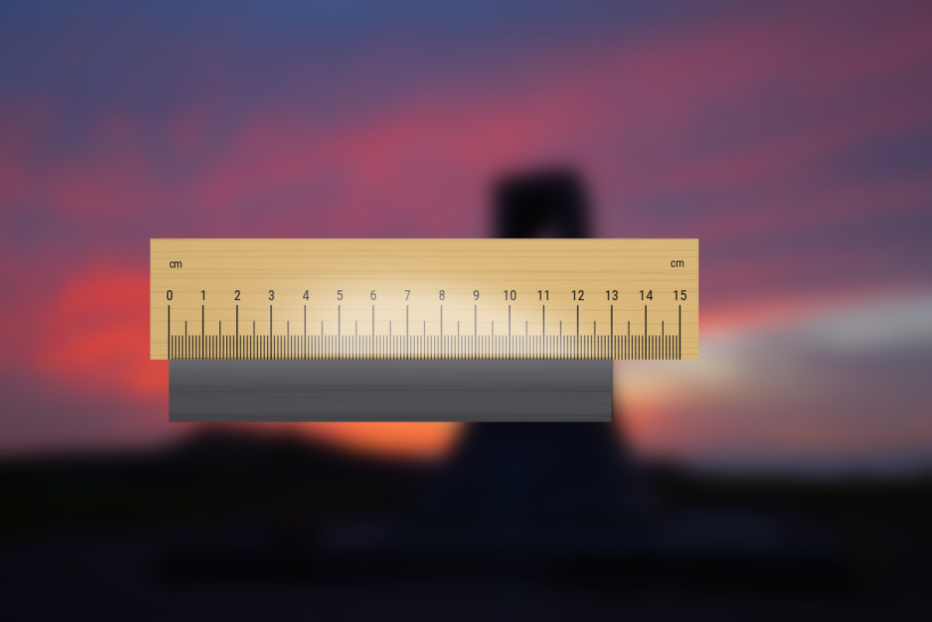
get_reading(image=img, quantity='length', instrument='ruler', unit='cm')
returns 13 cm
